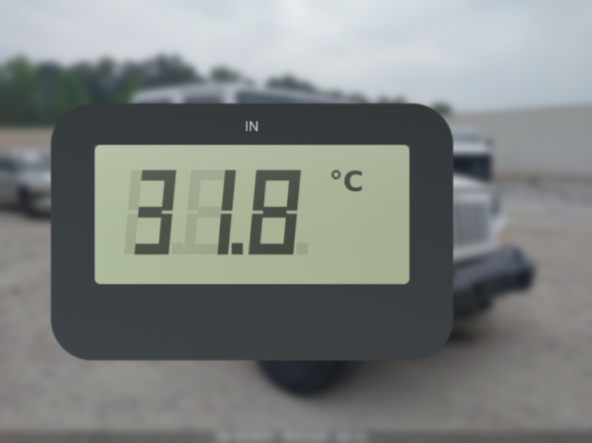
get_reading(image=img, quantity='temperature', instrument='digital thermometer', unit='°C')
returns 31.8 °C
